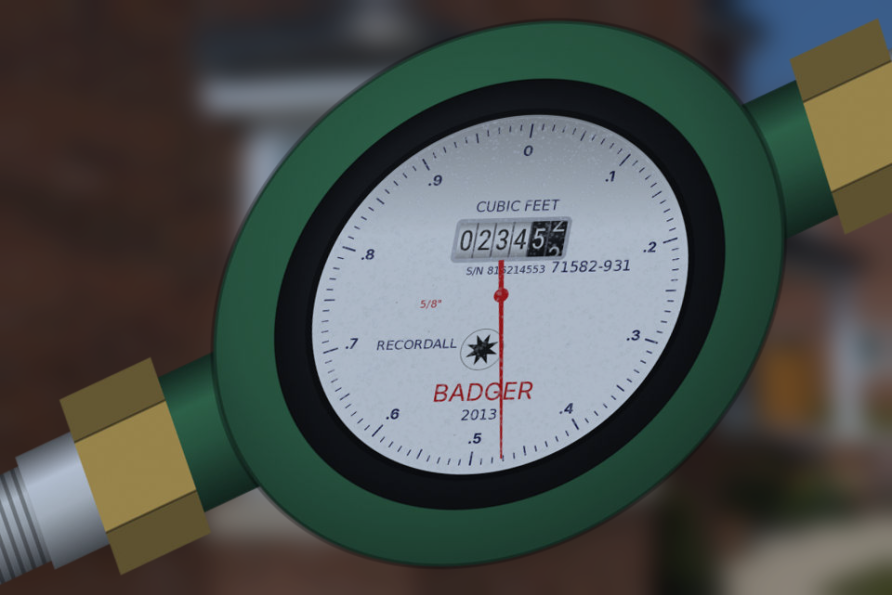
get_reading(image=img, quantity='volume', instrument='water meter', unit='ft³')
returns 23452.47 ft³
